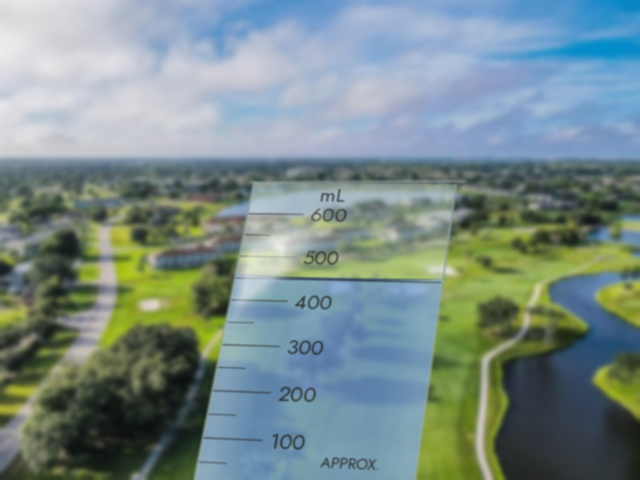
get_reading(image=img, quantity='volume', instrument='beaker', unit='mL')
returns 450 mL
